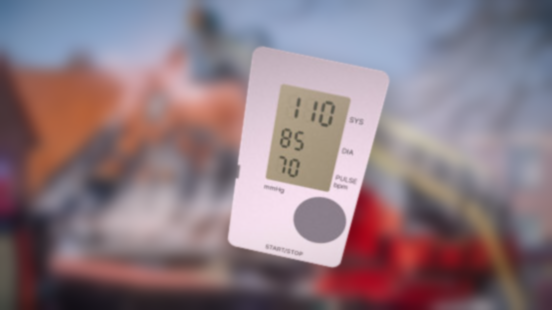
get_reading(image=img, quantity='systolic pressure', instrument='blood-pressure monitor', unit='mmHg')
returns 110 mmHg
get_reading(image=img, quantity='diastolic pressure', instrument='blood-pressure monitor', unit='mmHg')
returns 85 mmHg
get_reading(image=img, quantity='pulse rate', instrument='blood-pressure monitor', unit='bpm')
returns 70 bpm
